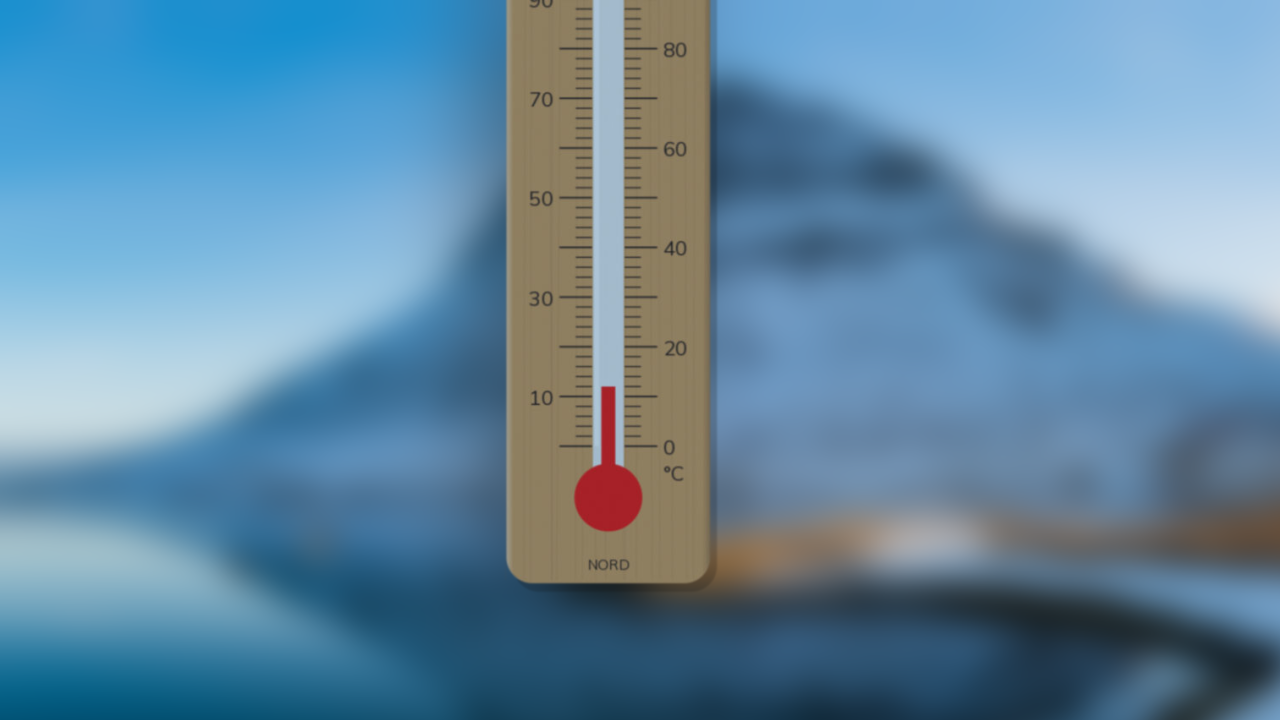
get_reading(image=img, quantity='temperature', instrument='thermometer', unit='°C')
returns 12 °C
